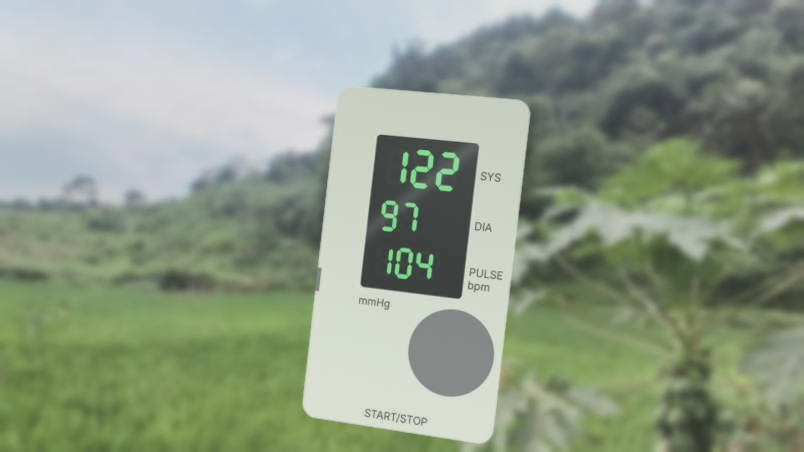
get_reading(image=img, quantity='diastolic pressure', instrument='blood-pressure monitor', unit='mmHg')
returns 97 mmHg
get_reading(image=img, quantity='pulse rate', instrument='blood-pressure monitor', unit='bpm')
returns 104 bpm
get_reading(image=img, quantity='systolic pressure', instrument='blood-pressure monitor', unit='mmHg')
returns 122 mmHg
